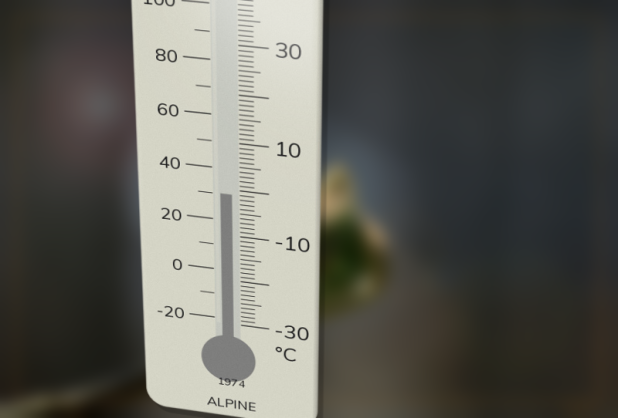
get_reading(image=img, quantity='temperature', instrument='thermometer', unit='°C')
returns -1 °C
